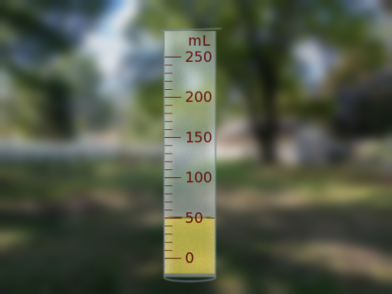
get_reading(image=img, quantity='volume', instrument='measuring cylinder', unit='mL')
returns 50 mL
